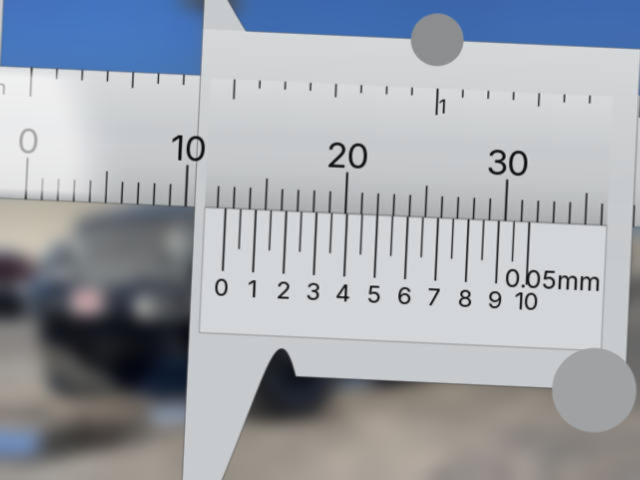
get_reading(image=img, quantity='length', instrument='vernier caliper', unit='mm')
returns 12.5 mm
